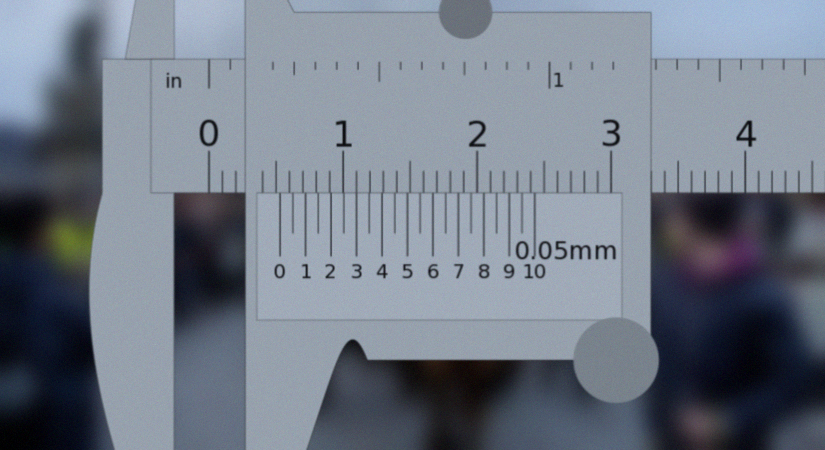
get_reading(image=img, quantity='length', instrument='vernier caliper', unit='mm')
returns 5.3 mm
